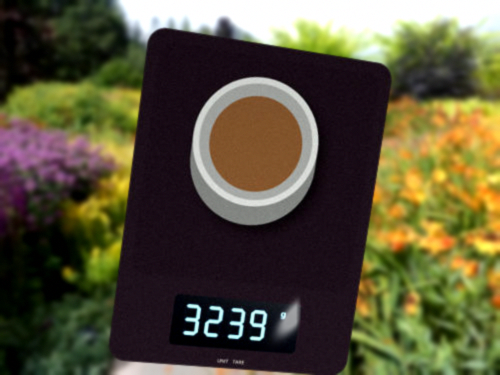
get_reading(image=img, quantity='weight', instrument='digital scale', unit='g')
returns 3239 g
